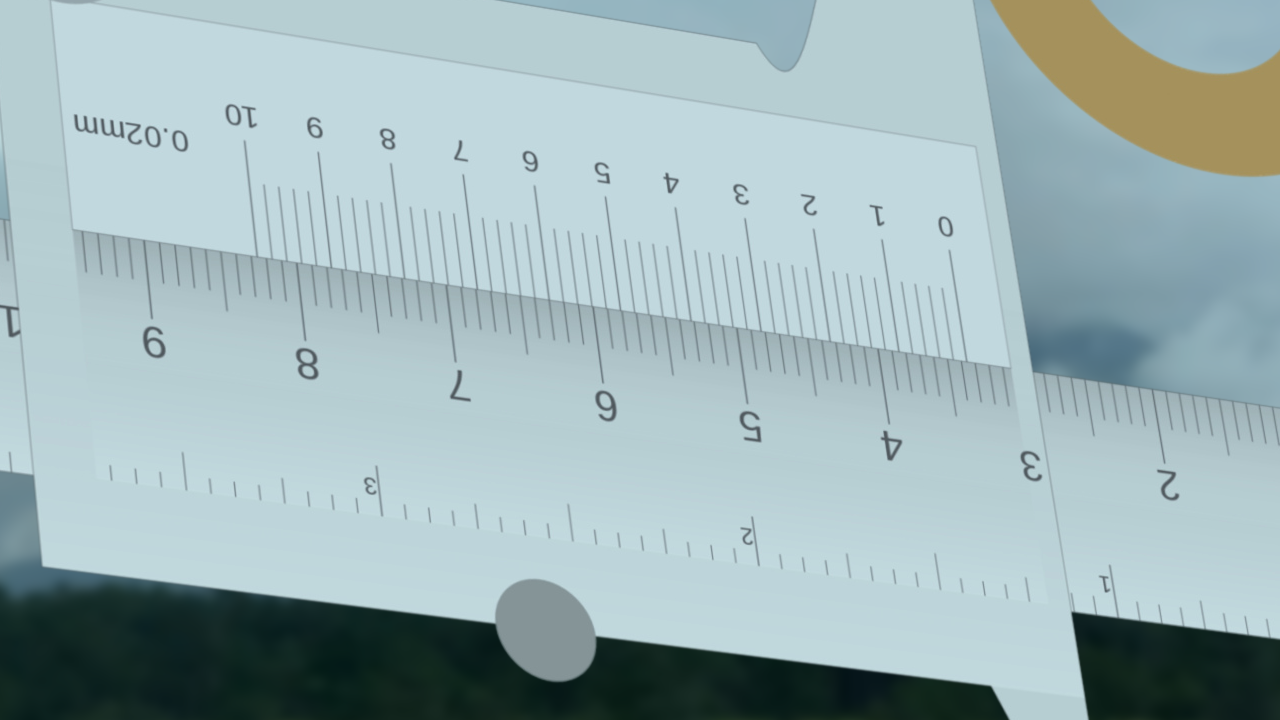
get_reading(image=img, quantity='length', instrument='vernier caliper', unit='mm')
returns 33.6 mm
